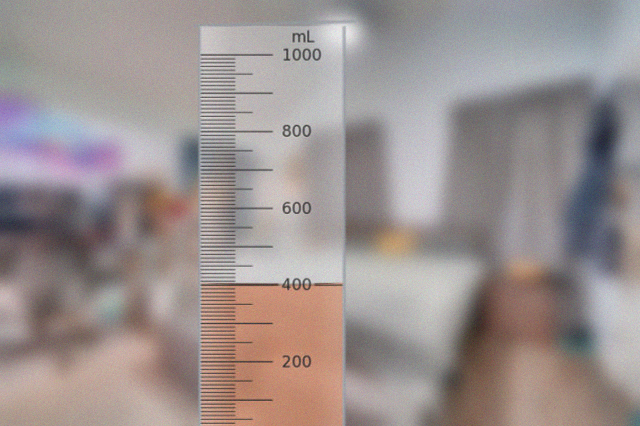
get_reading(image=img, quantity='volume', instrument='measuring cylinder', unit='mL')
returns 400 mL
